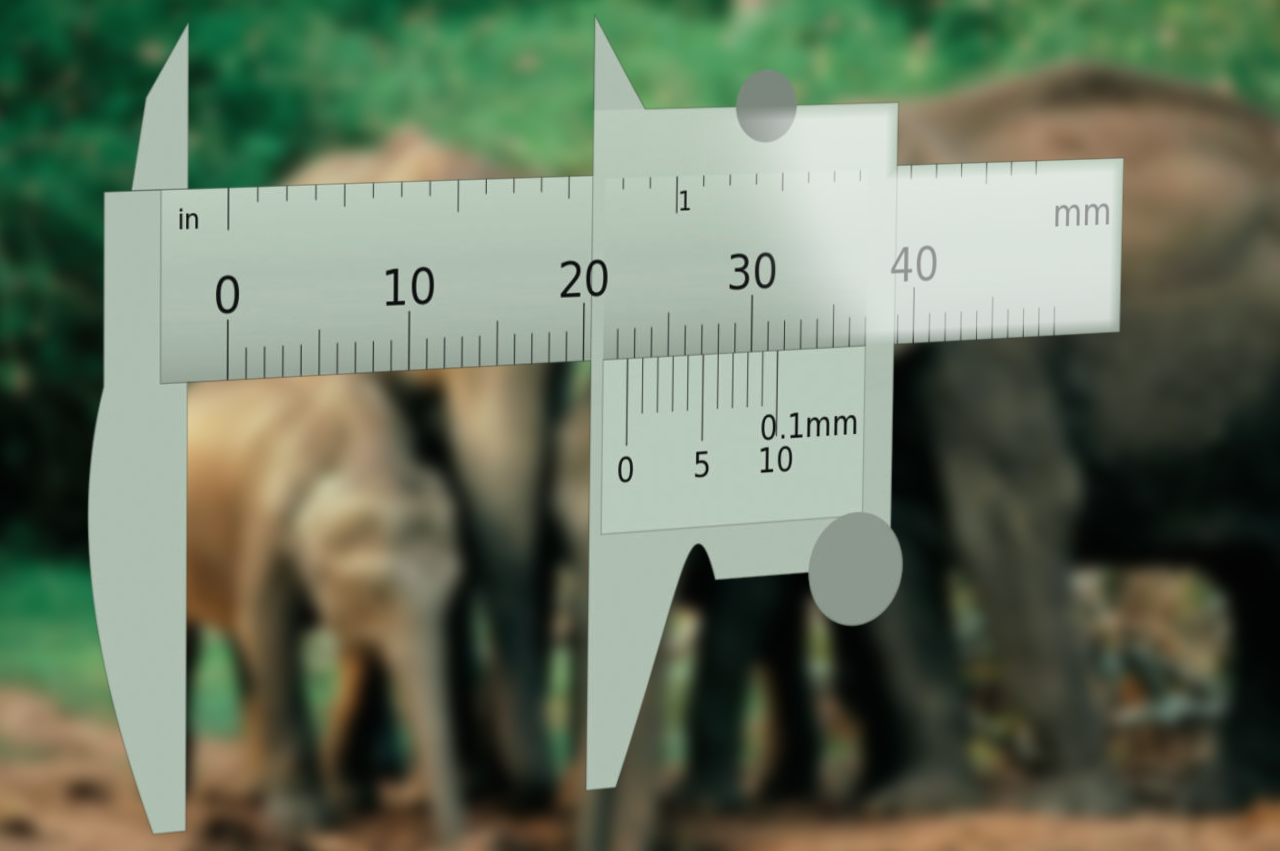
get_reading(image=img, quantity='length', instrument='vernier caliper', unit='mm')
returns 22.6 mm
